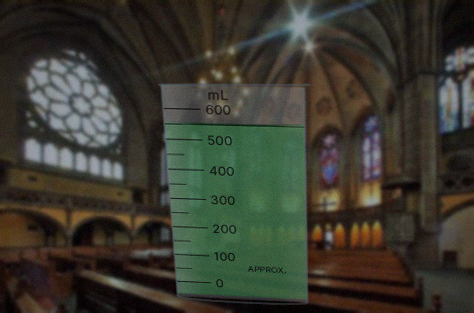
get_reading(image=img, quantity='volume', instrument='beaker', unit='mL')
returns 550 mL
